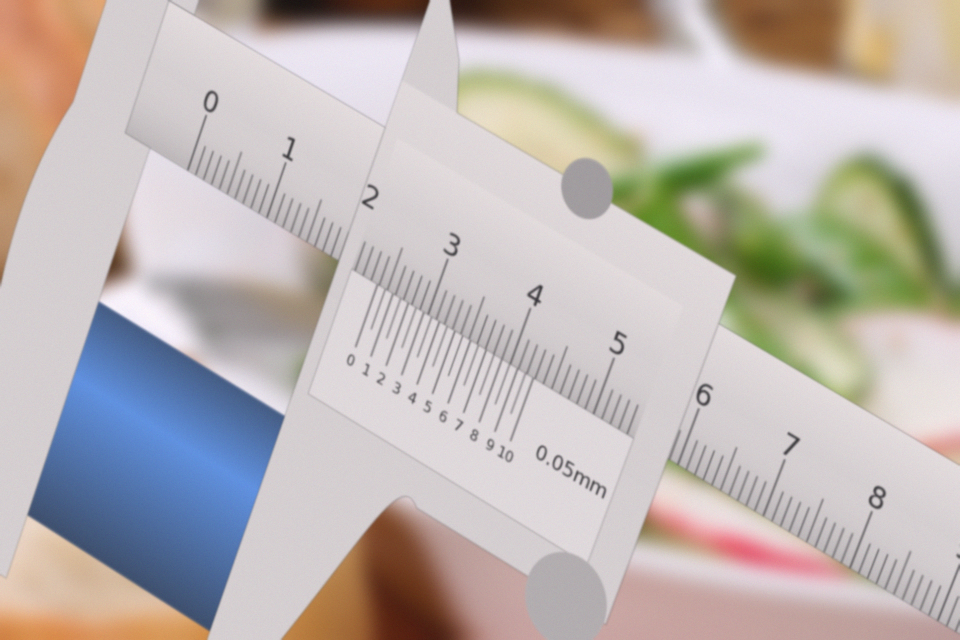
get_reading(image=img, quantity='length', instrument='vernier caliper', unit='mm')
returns 23.8 mm
